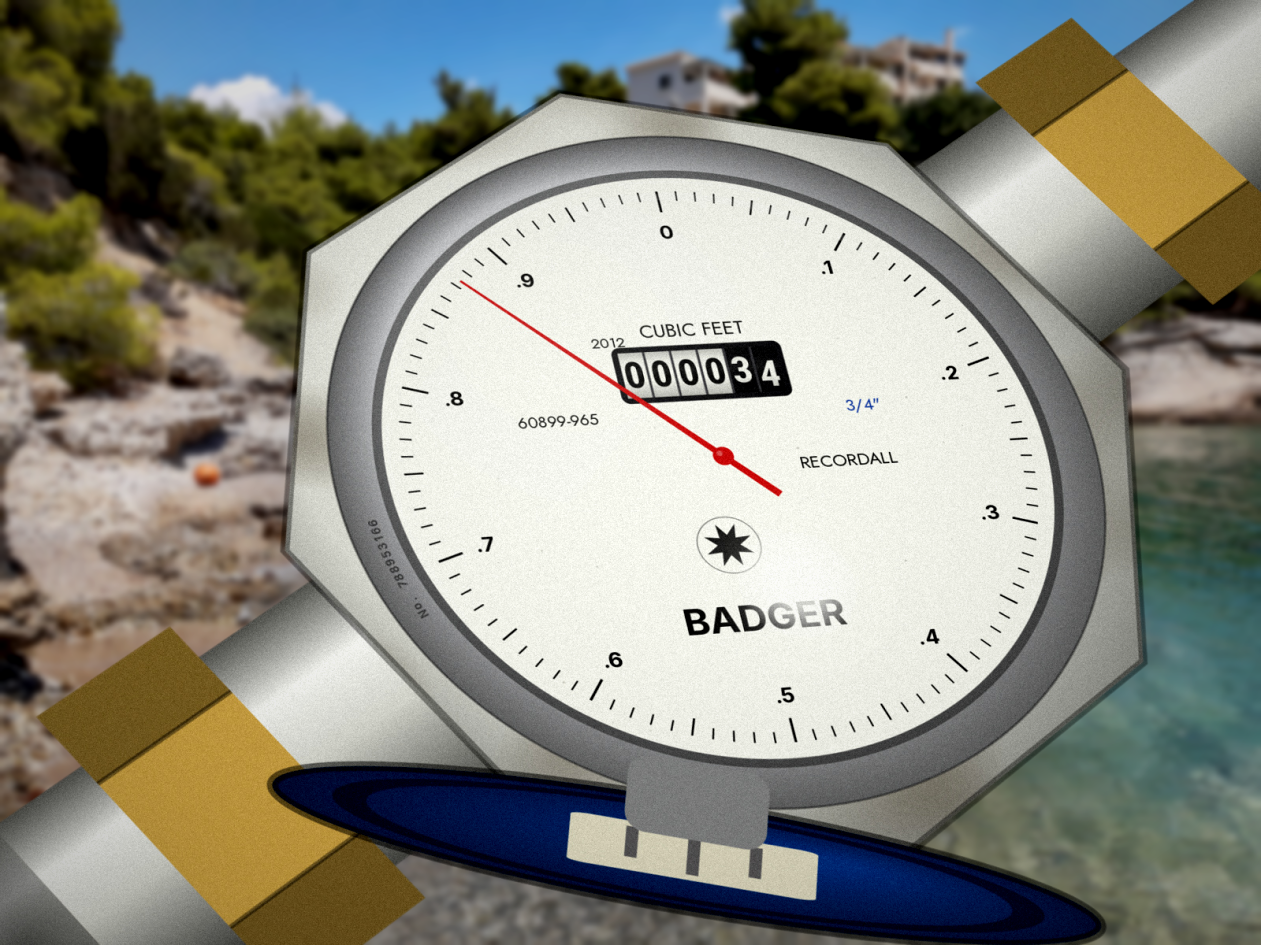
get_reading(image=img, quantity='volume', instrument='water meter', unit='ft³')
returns 33.87 ft³
